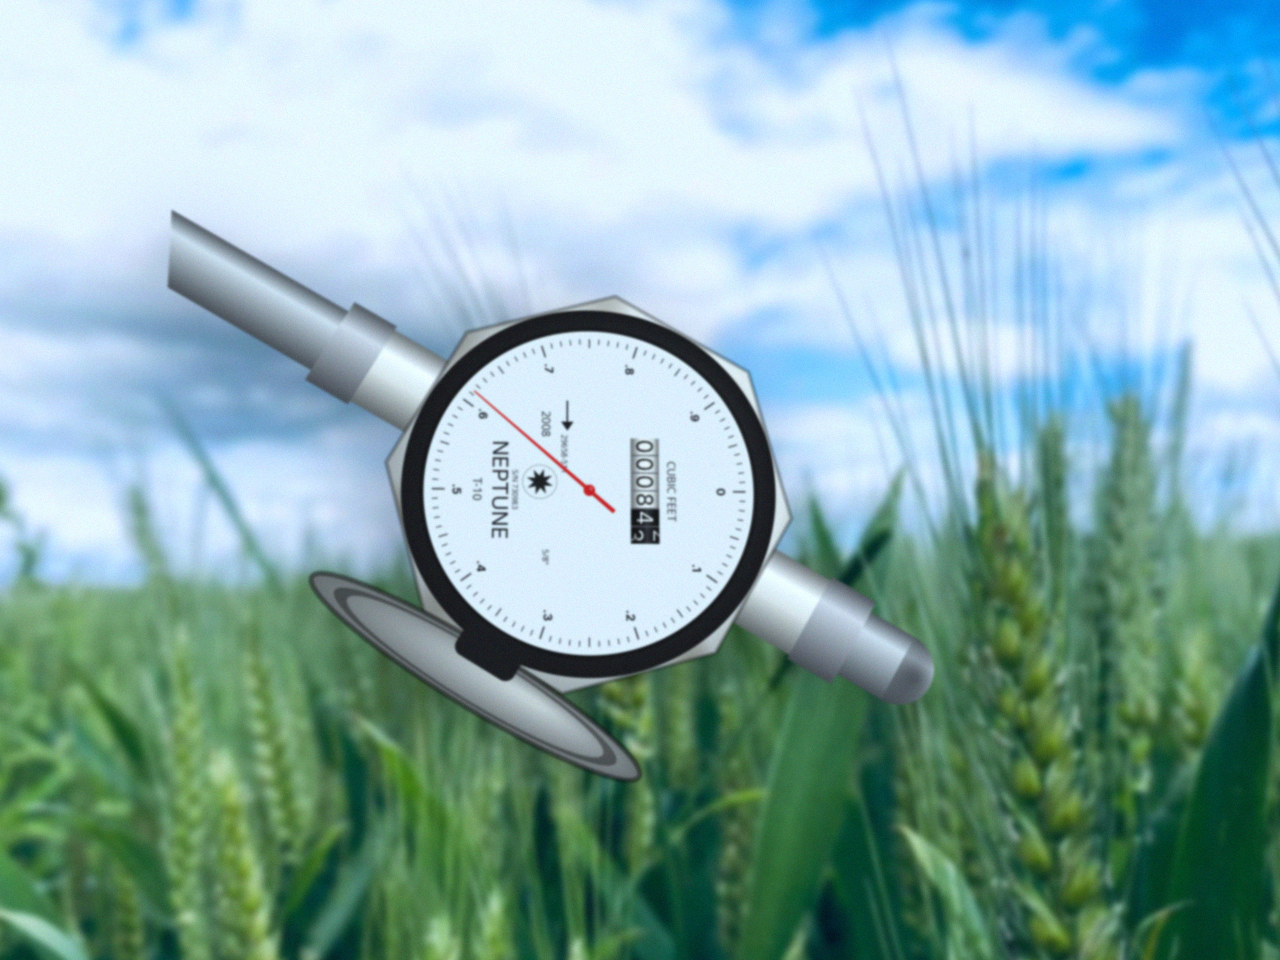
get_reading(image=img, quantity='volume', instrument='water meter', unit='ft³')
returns 842.61 ft³
